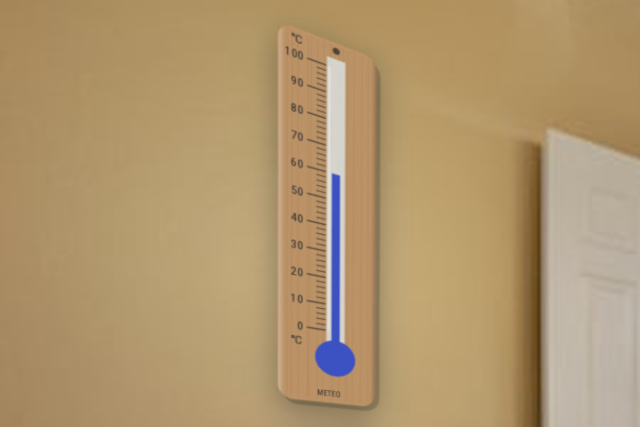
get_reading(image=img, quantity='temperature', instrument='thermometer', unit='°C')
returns 60 °C
